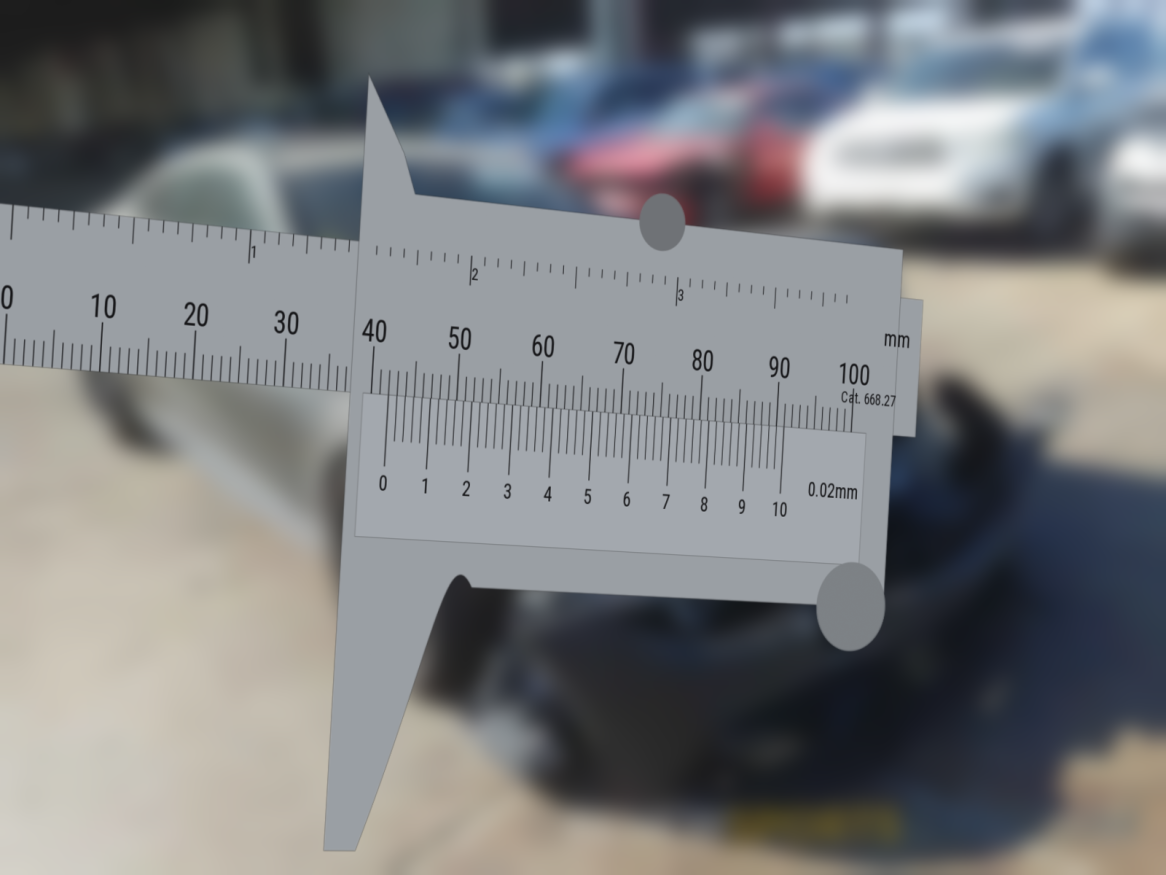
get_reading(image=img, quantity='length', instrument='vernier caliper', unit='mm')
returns 42.0 mm
